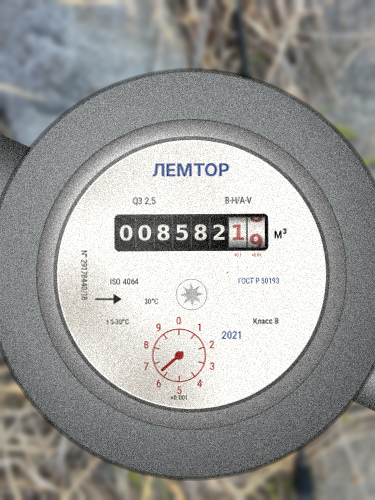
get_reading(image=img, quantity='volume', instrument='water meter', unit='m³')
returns 8582.186 m³
